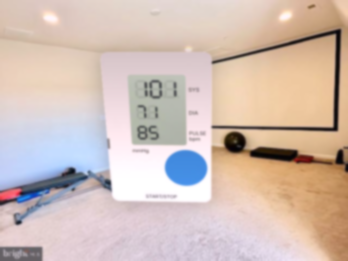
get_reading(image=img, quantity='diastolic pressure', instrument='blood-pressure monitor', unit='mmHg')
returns 71 mmHg
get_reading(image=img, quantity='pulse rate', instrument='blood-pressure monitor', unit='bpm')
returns 85 bpm
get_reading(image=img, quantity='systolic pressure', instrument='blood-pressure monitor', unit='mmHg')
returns 101 mmHg
